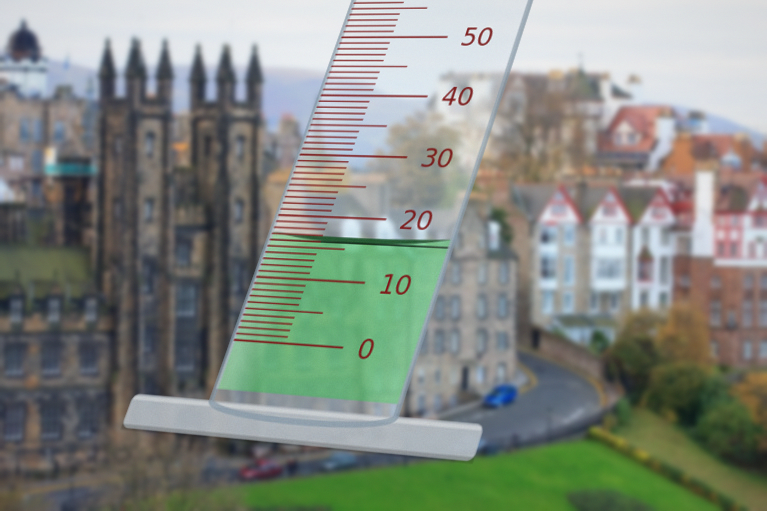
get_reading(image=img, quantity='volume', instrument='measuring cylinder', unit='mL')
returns 16 mL
